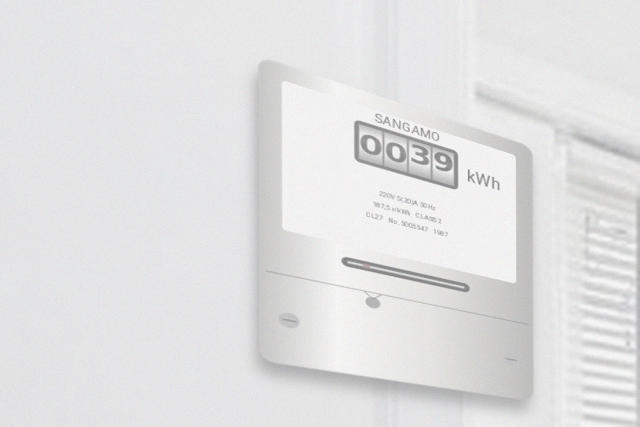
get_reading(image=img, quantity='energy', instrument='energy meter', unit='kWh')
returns 39 kWh
